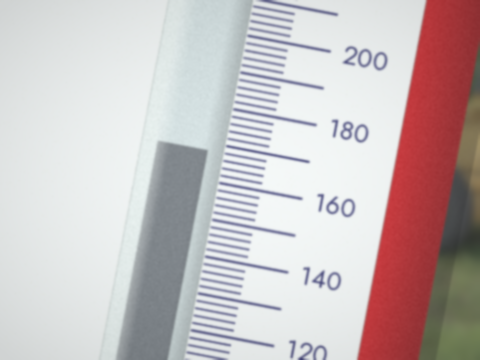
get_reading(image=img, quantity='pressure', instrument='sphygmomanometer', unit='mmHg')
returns 168 mmHg
